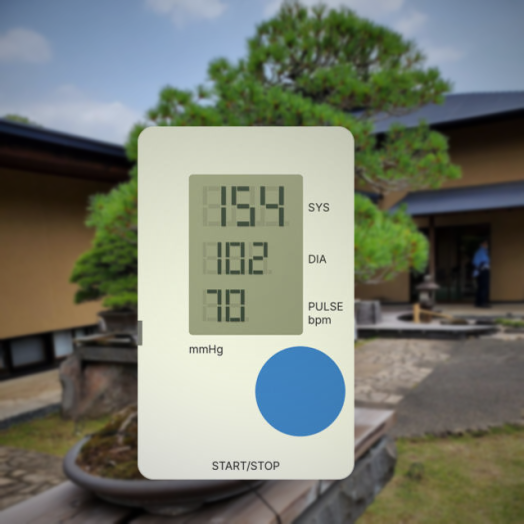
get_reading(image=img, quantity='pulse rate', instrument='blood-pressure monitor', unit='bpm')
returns 70 bpm
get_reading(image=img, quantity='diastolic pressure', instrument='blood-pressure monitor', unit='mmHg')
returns 102 mmHg
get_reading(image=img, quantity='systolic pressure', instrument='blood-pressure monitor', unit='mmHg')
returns 154 mmHg
